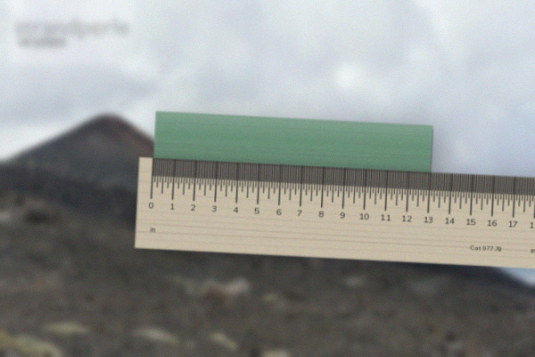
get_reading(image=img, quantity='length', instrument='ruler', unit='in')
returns 13 in
